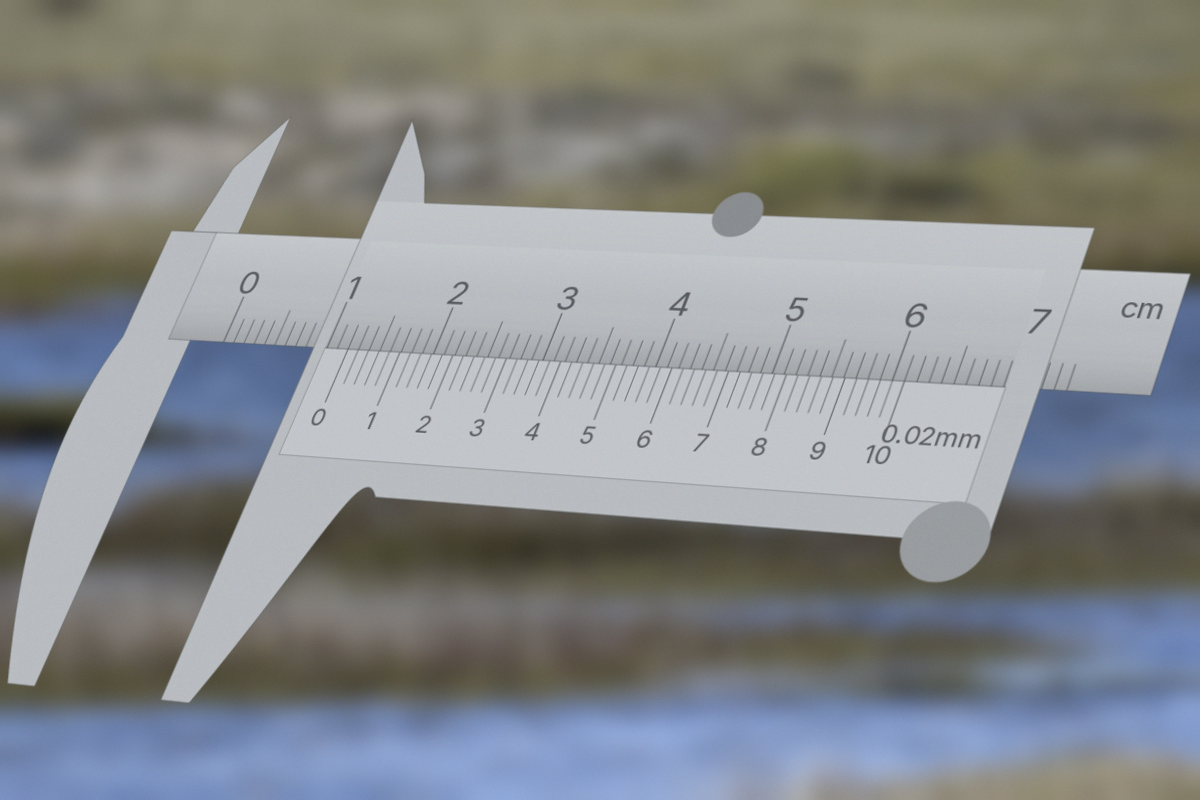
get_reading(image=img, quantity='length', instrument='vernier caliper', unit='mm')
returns 12.0 mm
